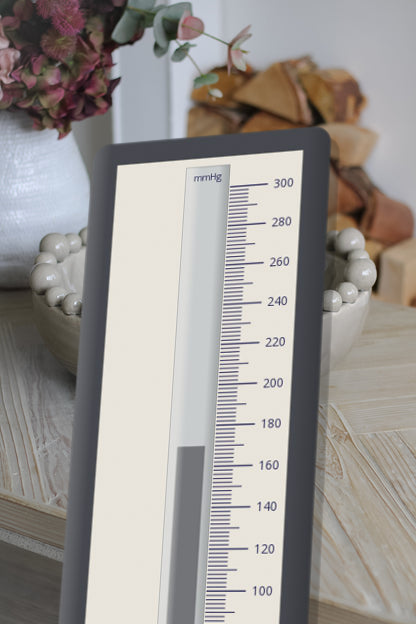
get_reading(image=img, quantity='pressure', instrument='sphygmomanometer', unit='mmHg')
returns 170 mmHg
